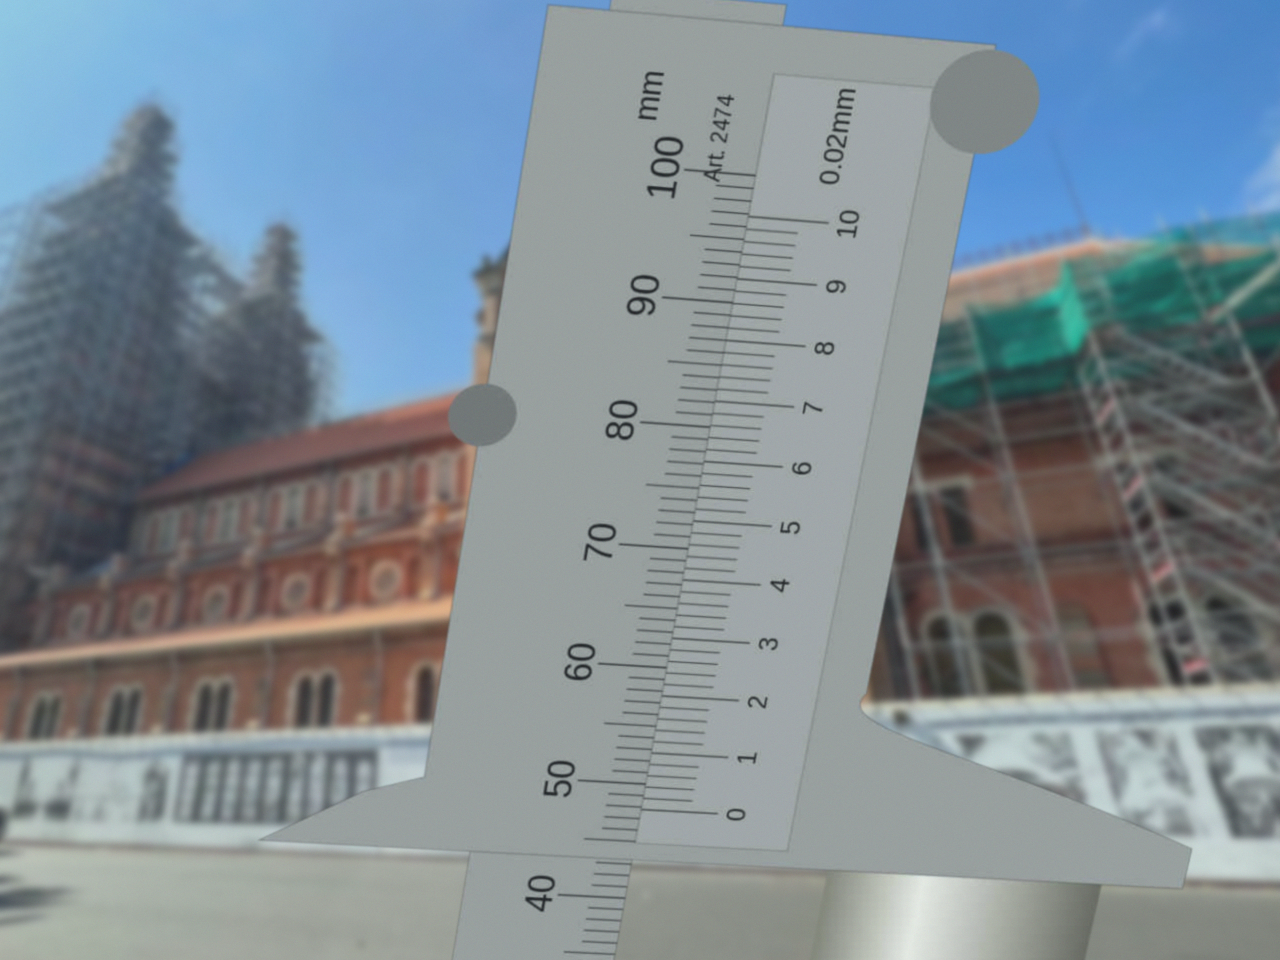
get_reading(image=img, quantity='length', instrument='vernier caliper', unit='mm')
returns 47.8 mm
